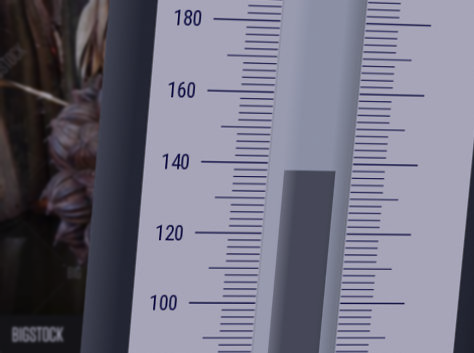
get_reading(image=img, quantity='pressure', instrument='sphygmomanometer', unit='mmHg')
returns 138 mmHg
